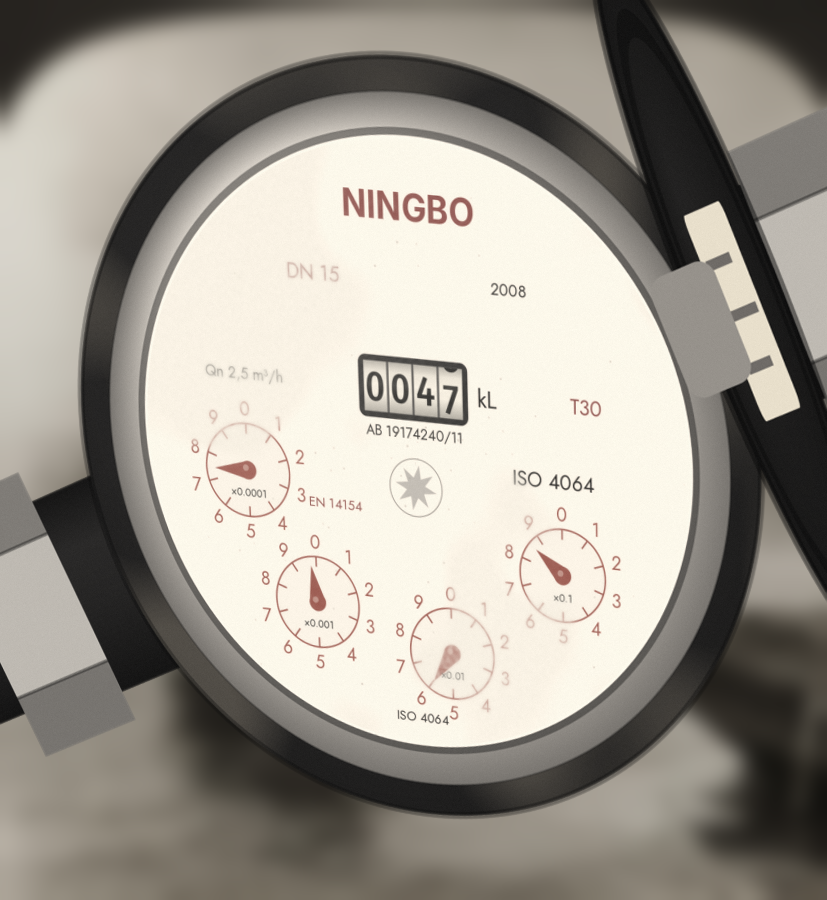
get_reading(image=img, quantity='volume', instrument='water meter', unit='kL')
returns 46.8597 kL
